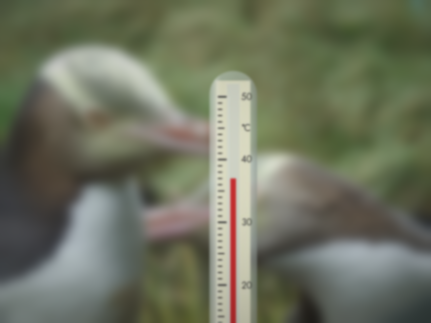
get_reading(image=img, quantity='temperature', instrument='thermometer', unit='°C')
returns 37 °C
